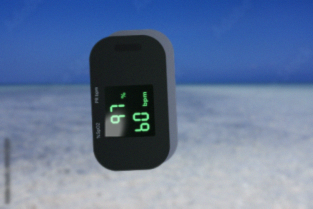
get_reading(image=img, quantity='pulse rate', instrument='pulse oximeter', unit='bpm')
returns 60 bpm
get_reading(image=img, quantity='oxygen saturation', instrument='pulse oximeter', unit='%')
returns 97 %
